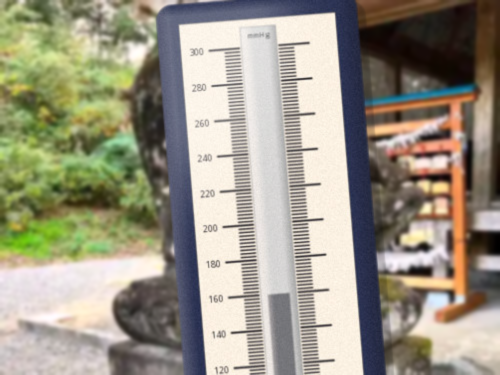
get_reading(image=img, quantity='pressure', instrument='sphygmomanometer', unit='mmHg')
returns 160 mmHg
